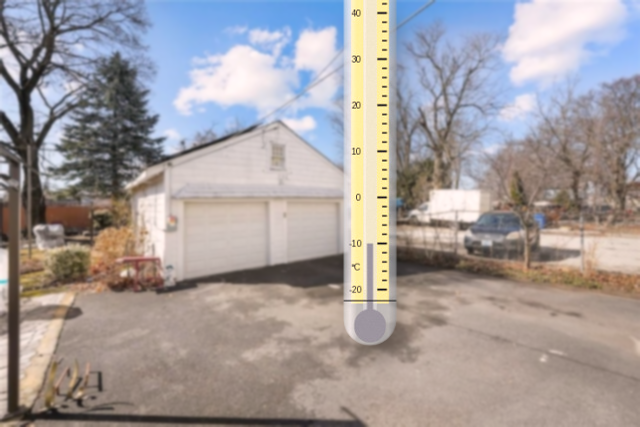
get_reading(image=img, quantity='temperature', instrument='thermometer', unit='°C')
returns -10 °C
